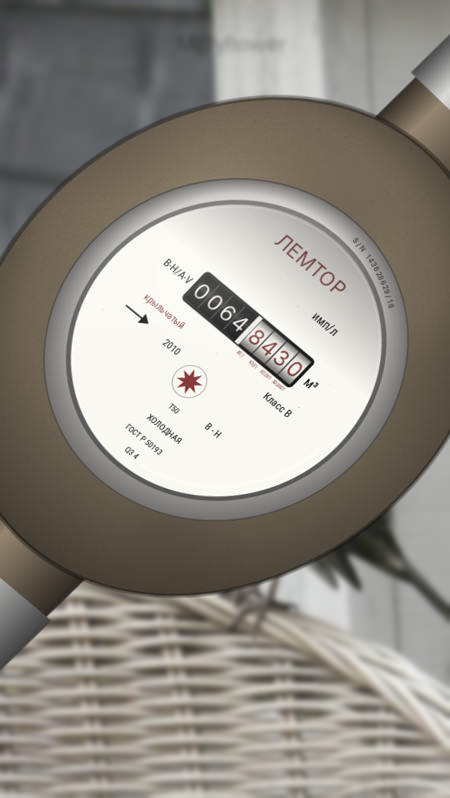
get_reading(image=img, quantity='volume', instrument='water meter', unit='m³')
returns 64.8430 m³
